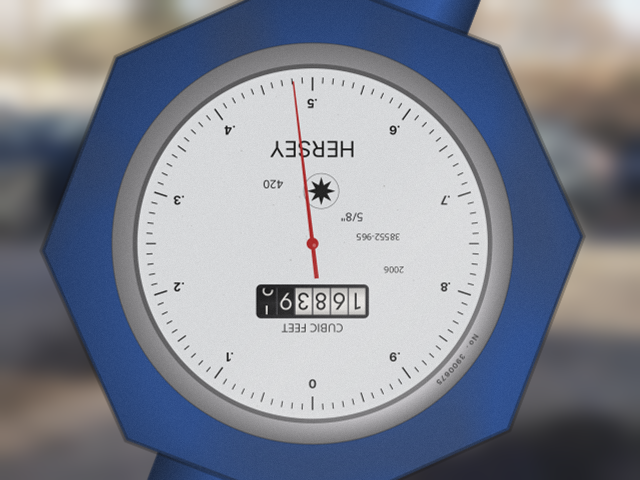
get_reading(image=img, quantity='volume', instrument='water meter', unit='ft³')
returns 168391.48 ft³
